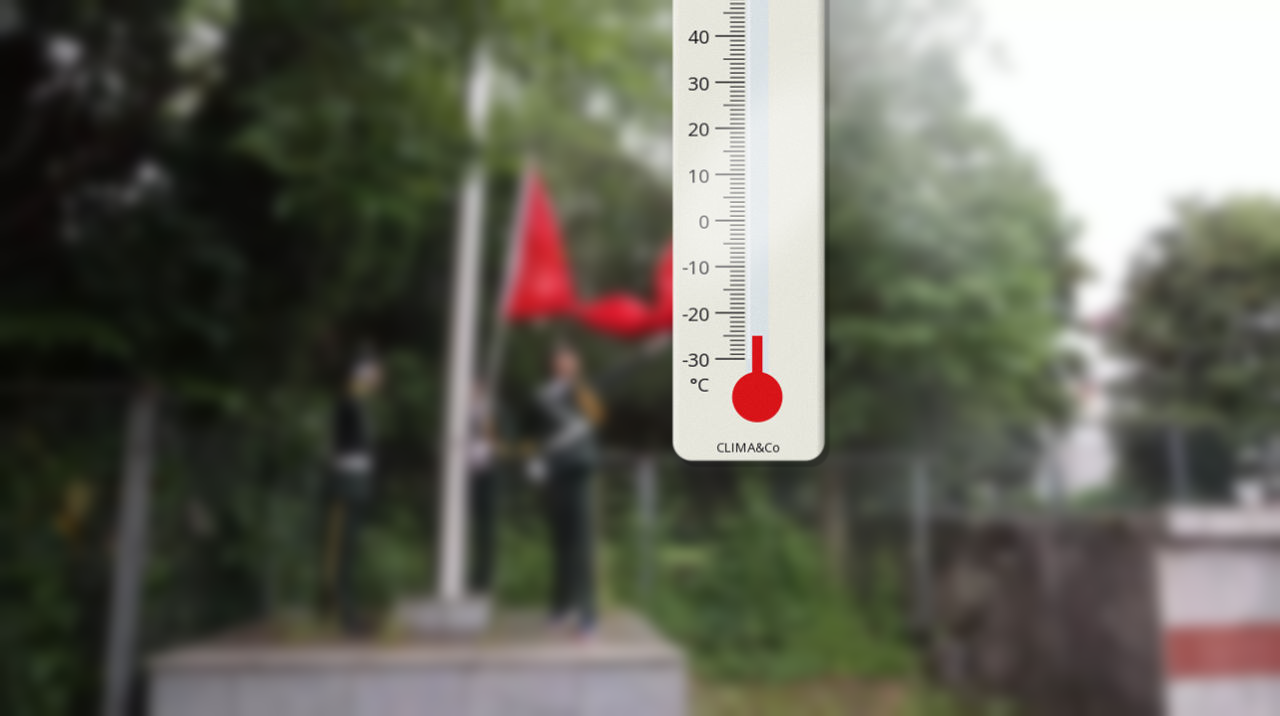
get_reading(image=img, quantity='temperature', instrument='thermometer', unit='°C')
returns -25 °C
